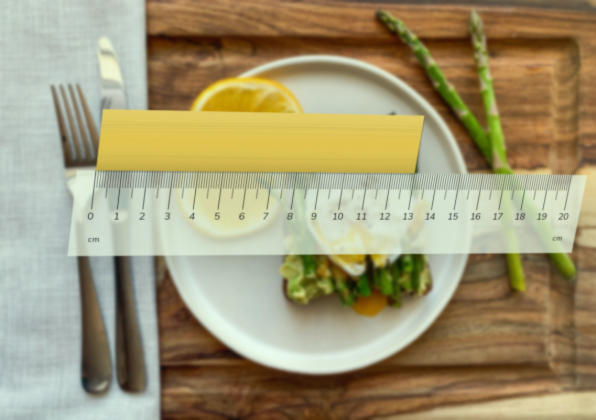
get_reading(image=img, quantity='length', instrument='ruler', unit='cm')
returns 13 cm
